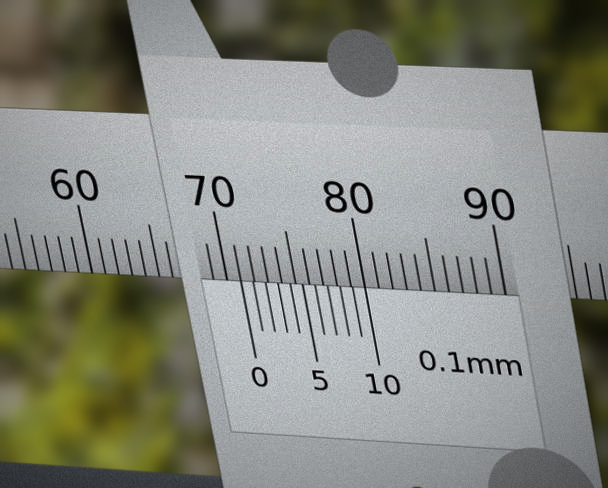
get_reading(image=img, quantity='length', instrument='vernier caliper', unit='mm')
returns 71.0 mm
